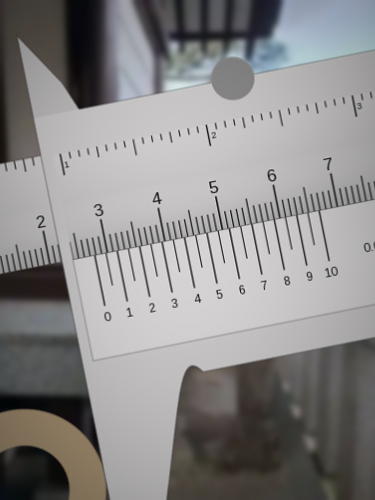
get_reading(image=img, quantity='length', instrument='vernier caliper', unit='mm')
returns 27.8 mm
